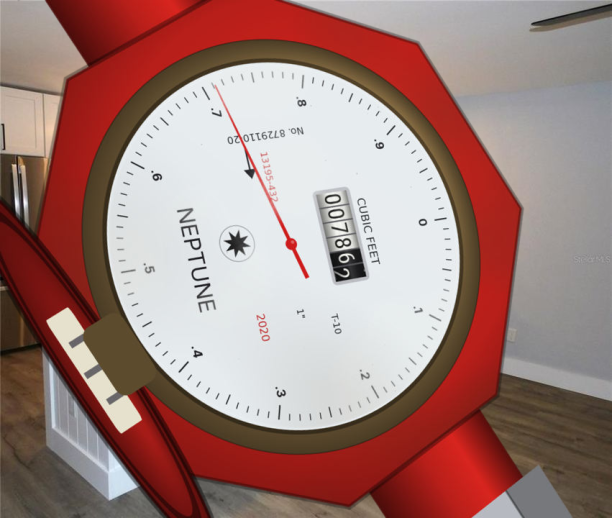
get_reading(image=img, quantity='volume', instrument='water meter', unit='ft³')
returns 7861.71 ft³
